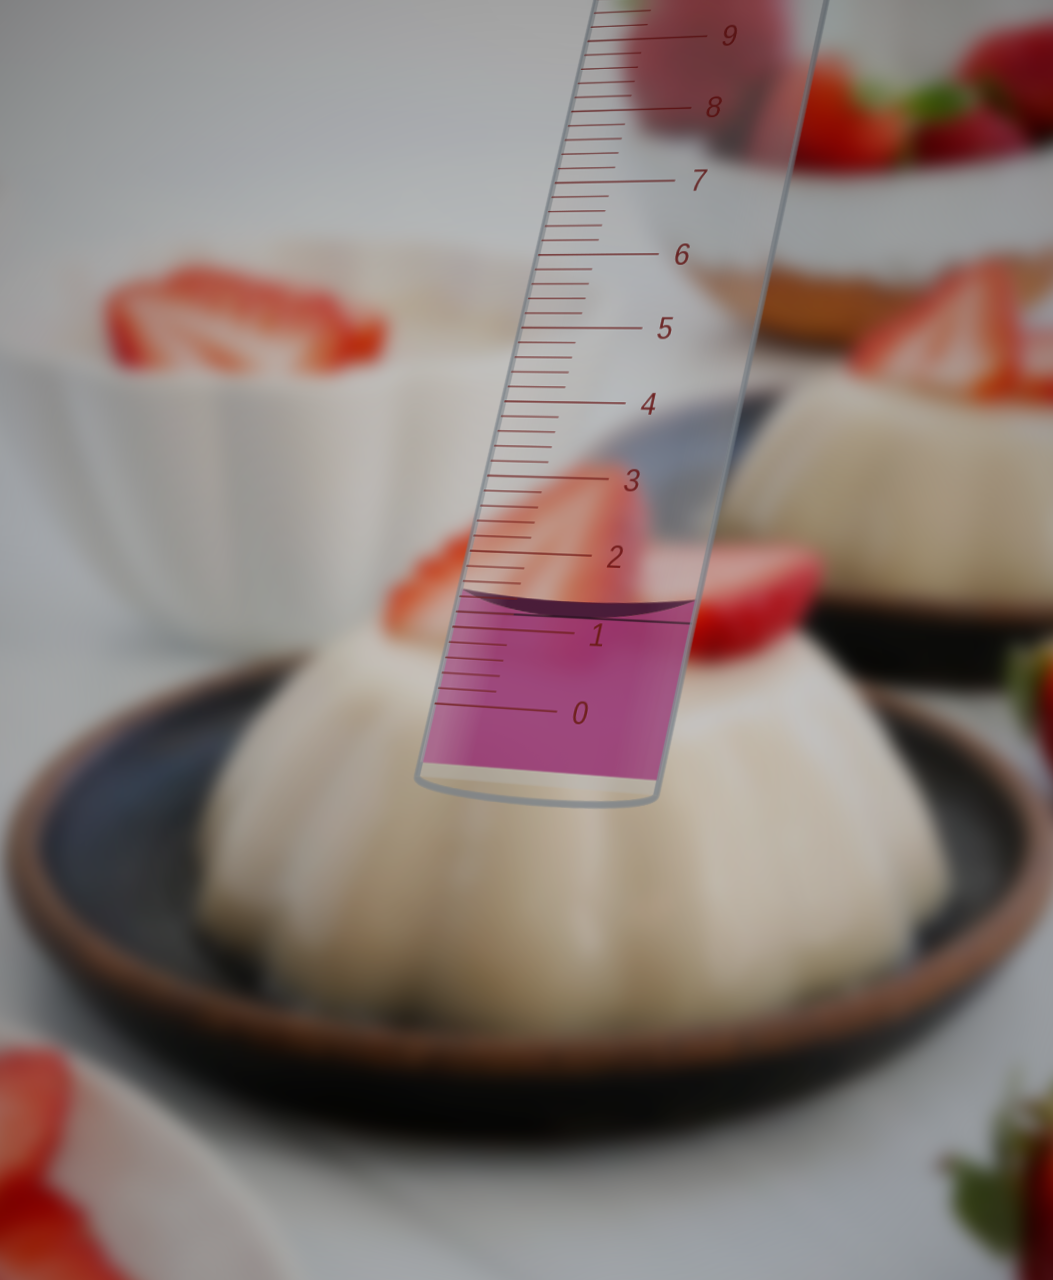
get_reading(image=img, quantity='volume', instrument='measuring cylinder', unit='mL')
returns 1.2 mL
